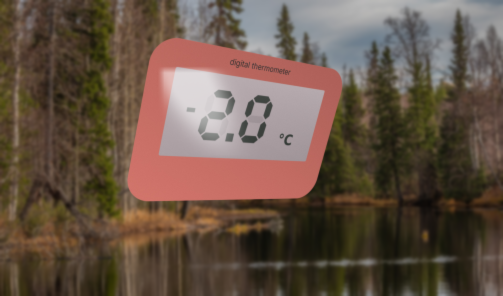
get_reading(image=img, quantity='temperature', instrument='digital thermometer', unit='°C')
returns -2.0 °C
